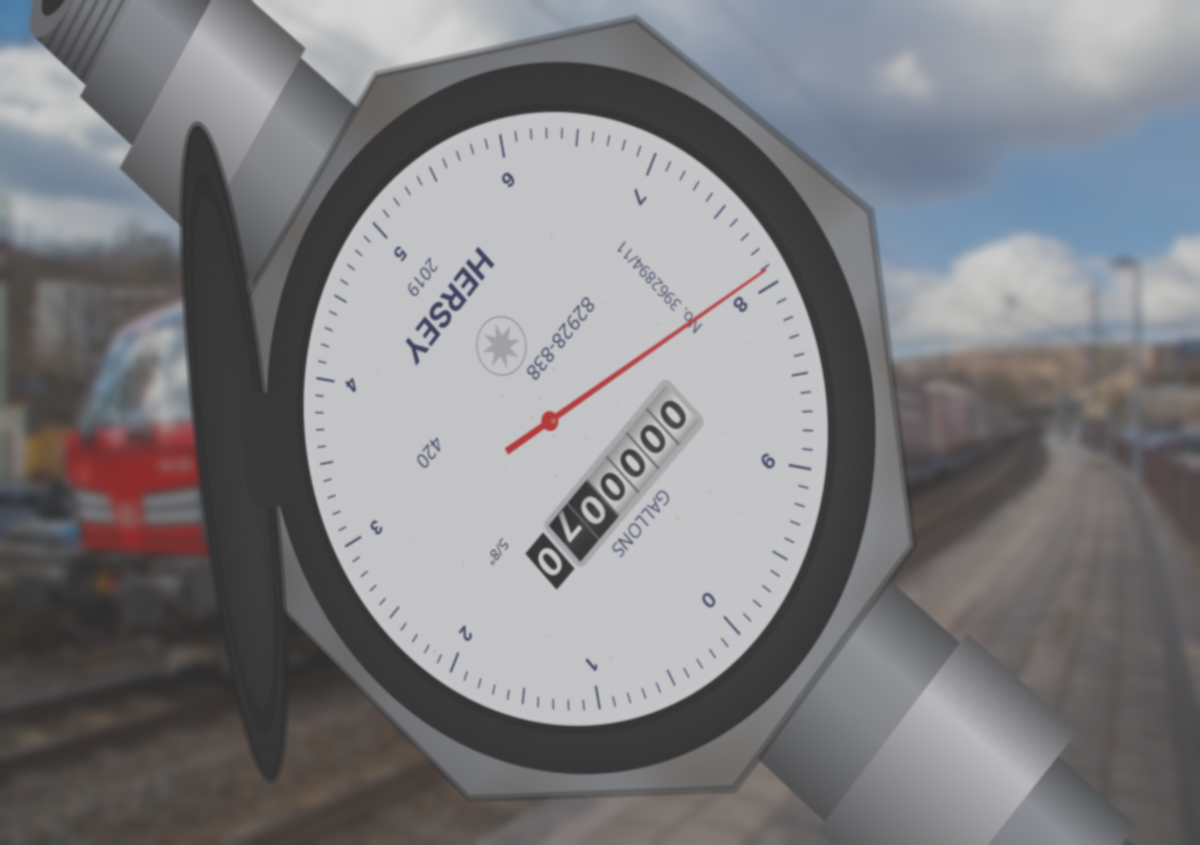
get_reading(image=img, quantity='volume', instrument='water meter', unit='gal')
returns 67.9 gal
